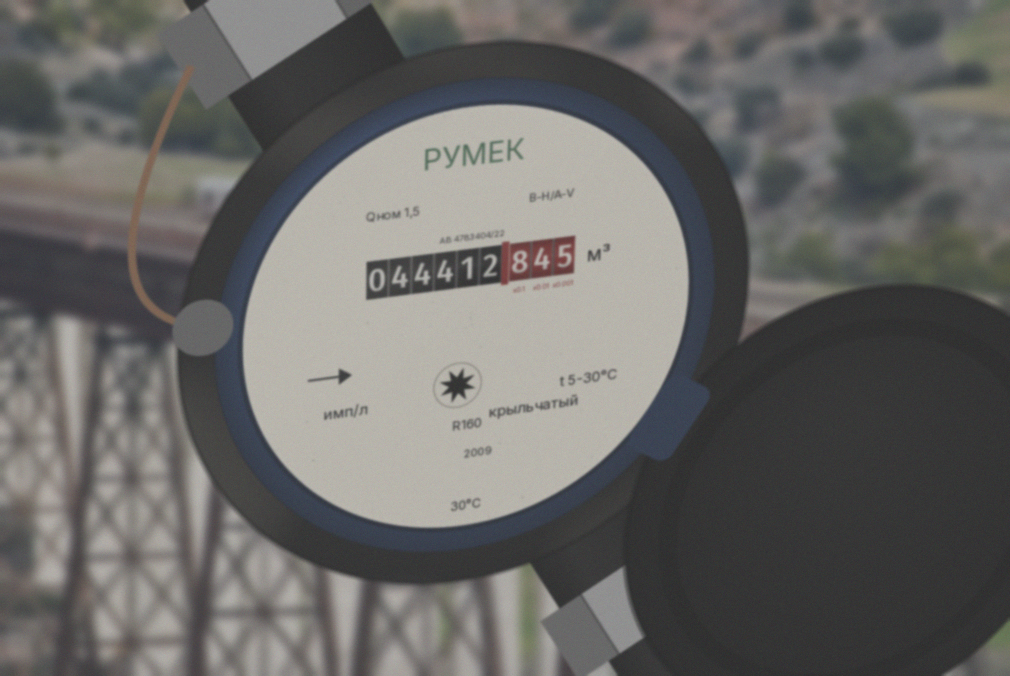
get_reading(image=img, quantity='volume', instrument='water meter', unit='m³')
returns 44412.845 m³
